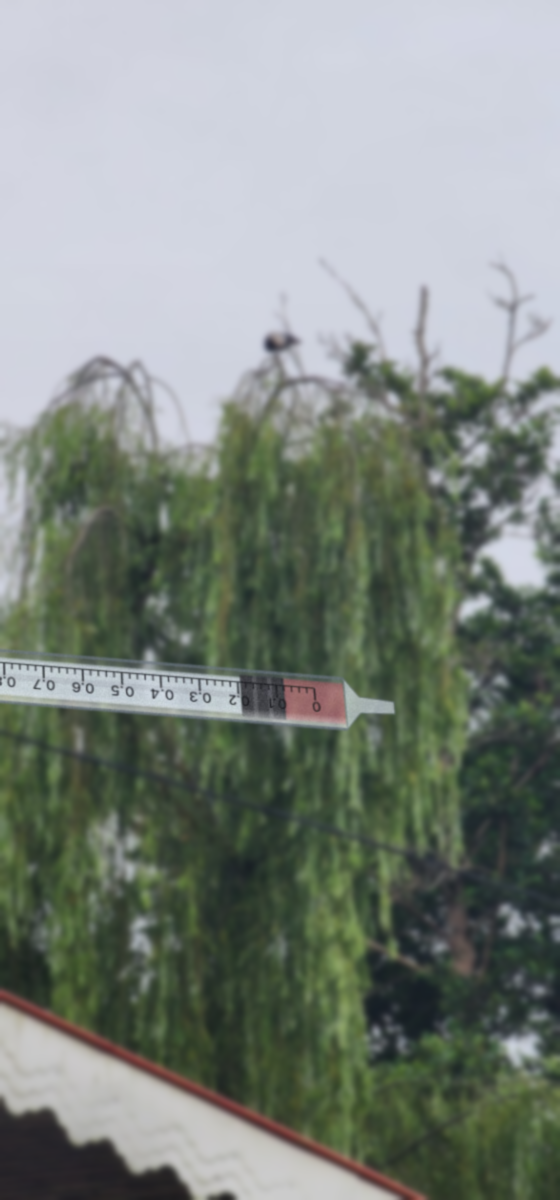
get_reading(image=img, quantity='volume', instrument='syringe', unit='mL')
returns 0.08 mL
